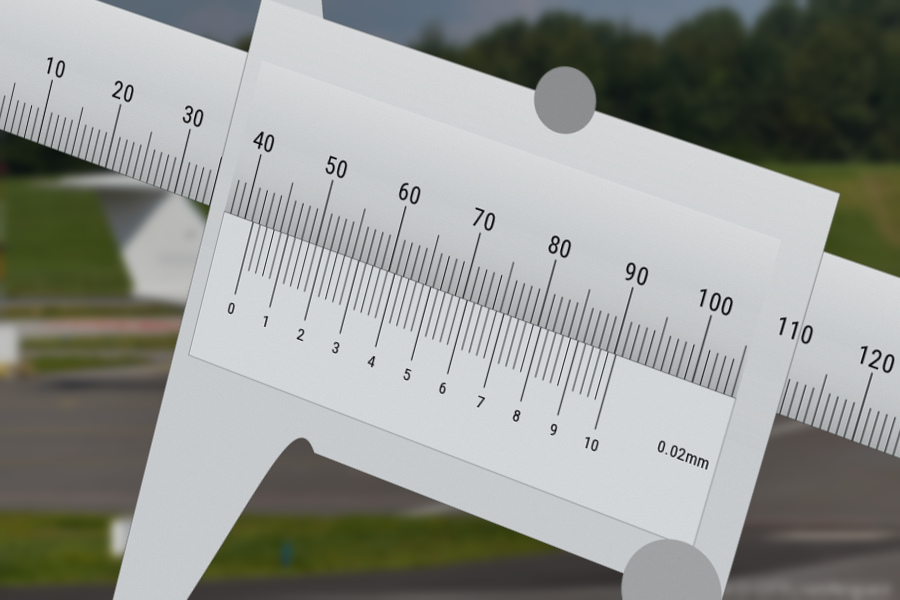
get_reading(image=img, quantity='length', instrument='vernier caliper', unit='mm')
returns 41.2 mm
